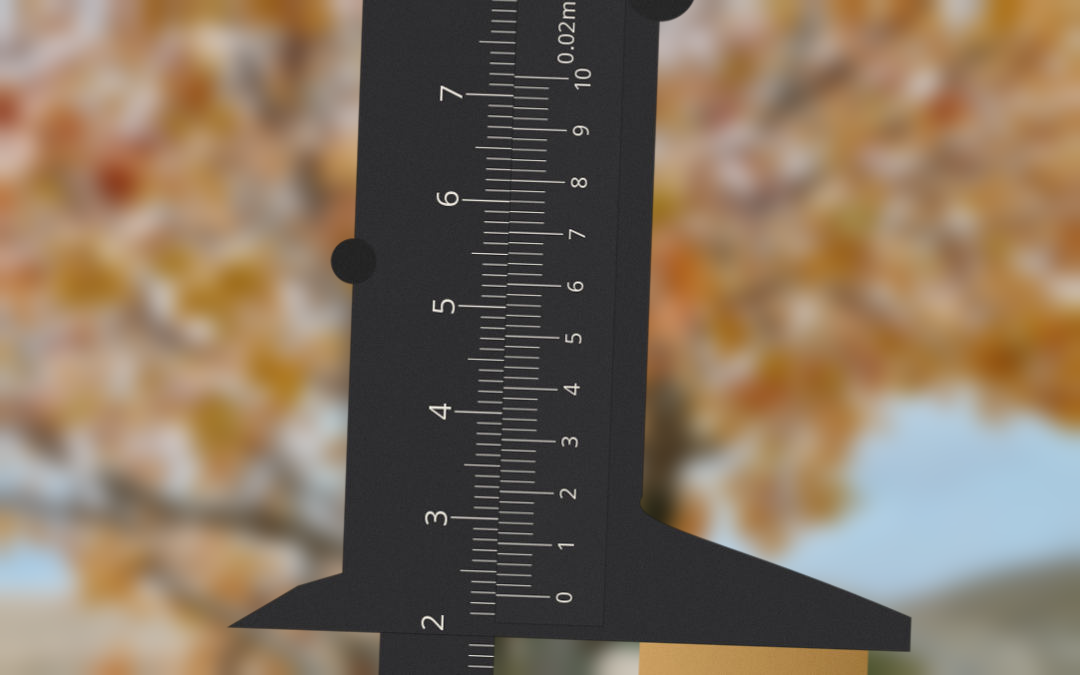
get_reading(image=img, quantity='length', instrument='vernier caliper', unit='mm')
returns 22.8 mm
